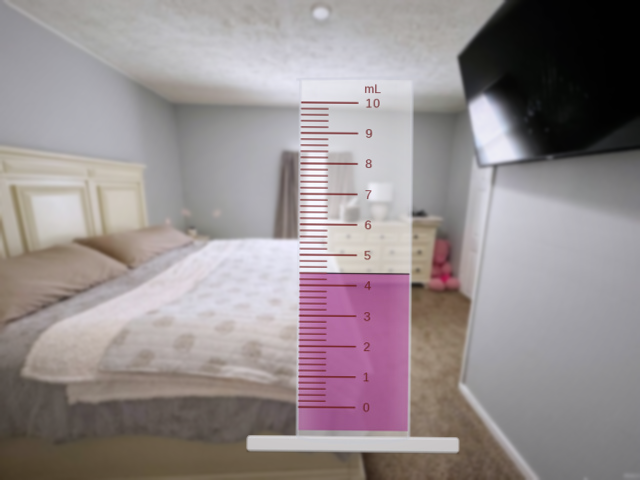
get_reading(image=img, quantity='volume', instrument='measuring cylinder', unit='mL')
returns 4.4 mL
